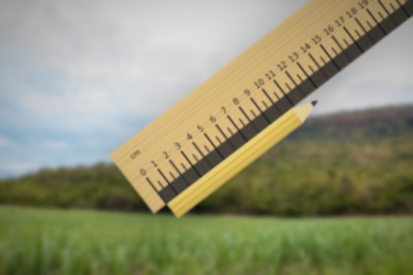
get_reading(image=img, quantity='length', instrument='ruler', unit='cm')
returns 12.5 cm
